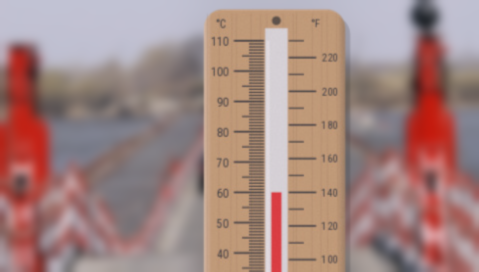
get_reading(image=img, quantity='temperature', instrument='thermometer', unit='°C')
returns 60 °C
